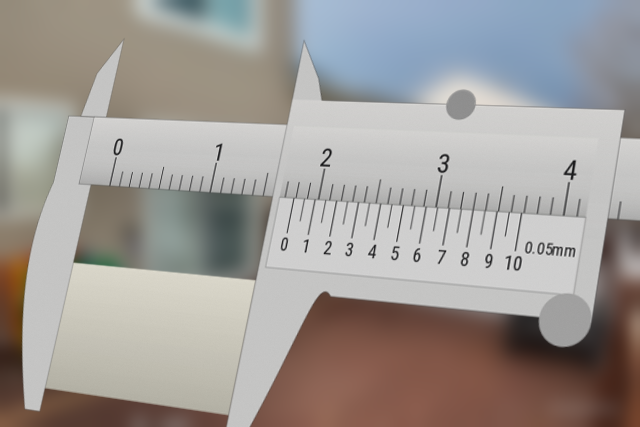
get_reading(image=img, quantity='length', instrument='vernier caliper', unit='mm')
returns 17.8 mm
